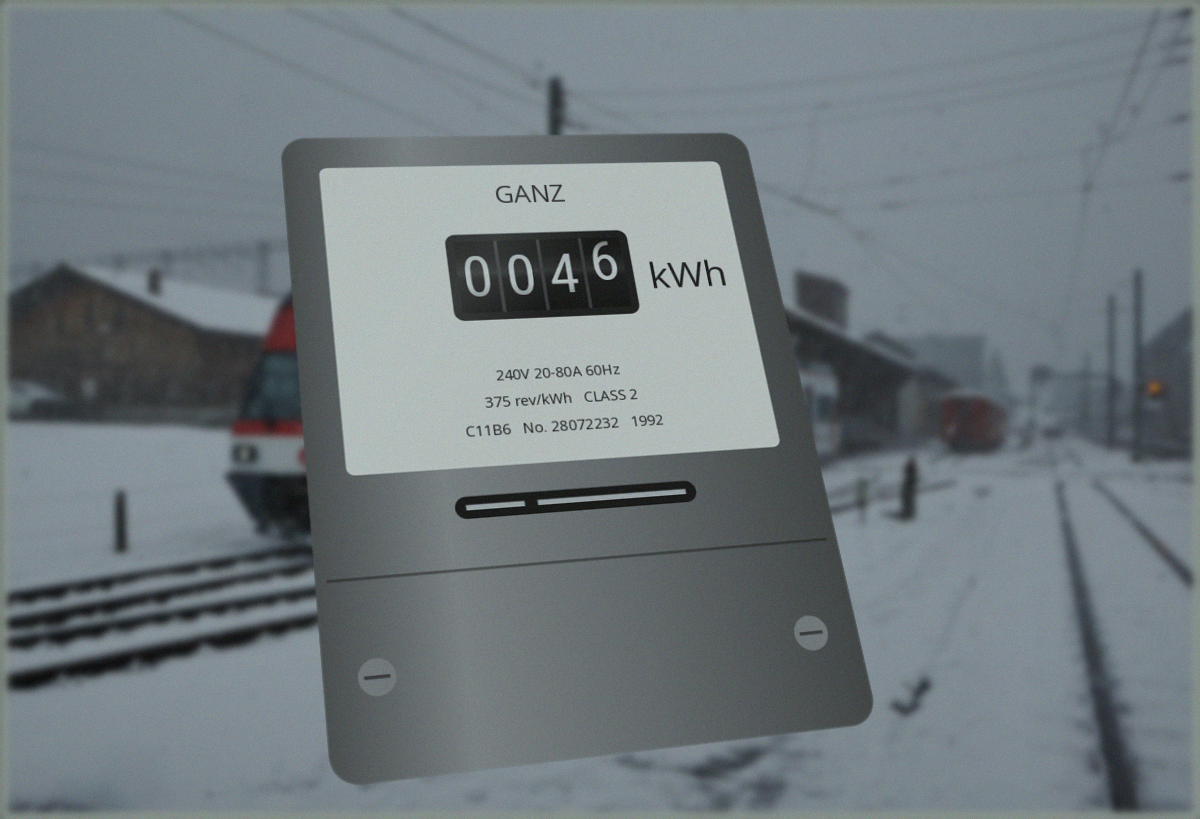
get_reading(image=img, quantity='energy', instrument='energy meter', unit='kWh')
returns 46 kWh
